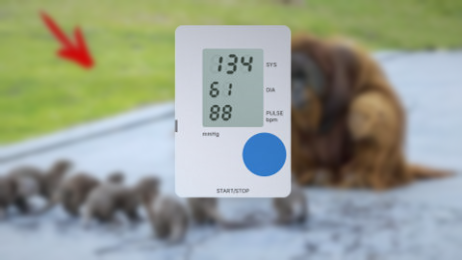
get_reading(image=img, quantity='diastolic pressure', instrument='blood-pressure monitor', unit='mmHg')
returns 61 mmHg
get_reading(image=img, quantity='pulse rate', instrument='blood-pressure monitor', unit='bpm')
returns 88 bpm
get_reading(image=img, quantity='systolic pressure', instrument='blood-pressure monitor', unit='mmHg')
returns 134 mmHg
